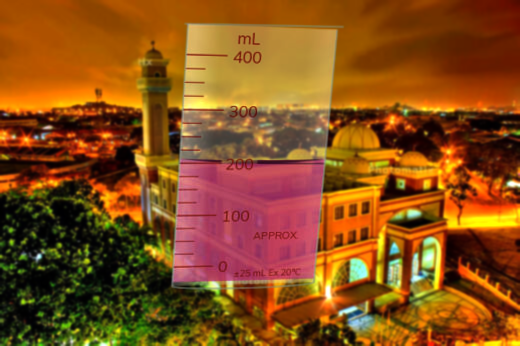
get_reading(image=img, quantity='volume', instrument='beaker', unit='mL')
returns 200 mL
